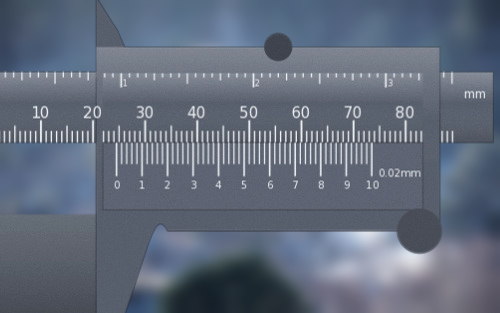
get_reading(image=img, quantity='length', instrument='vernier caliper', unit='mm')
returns 24.5 mm
